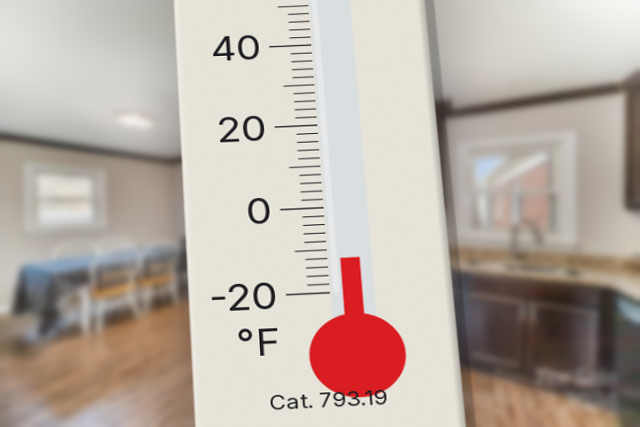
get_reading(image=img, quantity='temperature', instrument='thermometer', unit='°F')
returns -12 °F
